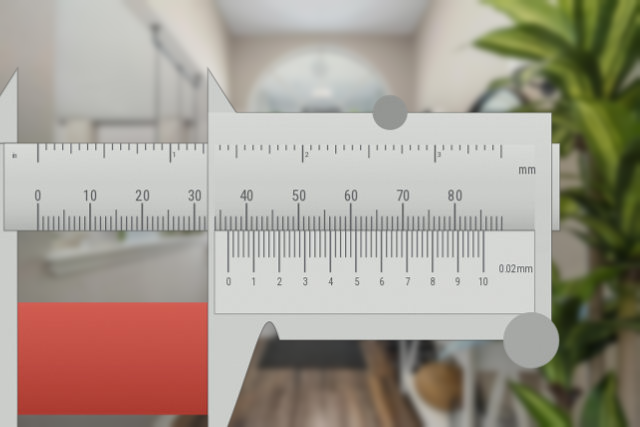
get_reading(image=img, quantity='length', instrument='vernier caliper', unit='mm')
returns 36.5 mm
